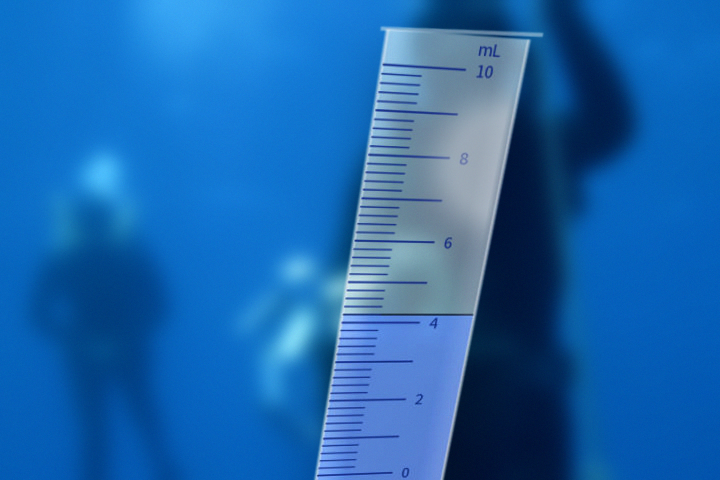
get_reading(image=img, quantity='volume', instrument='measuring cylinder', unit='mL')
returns 4.2 mL
